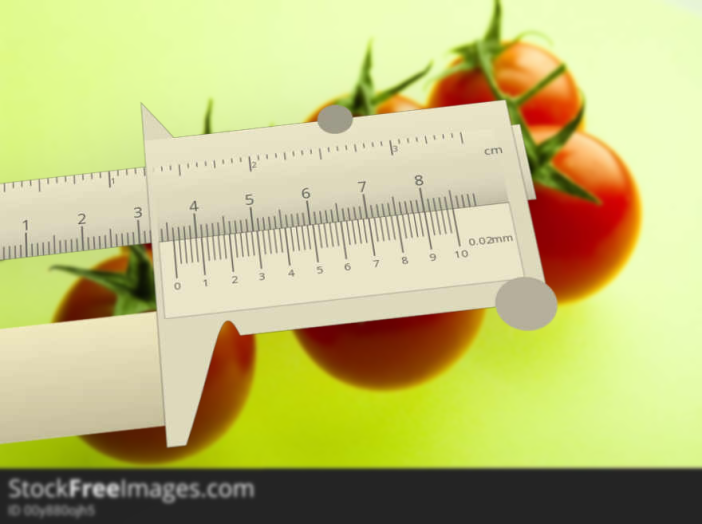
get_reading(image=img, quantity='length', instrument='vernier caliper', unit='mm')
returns 36.0 mm
